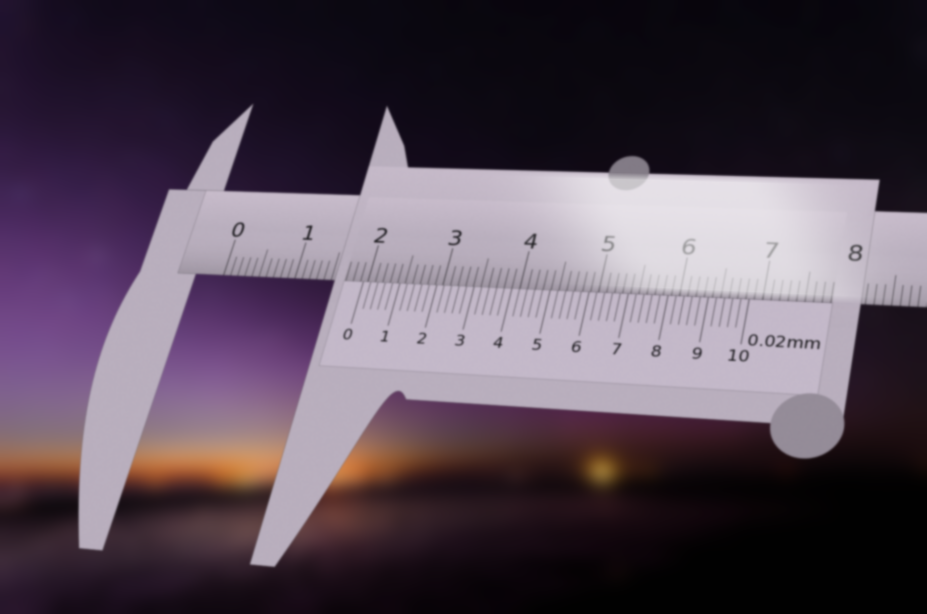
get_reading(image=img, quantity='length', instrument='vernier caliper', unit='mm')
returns 19.4 mm
